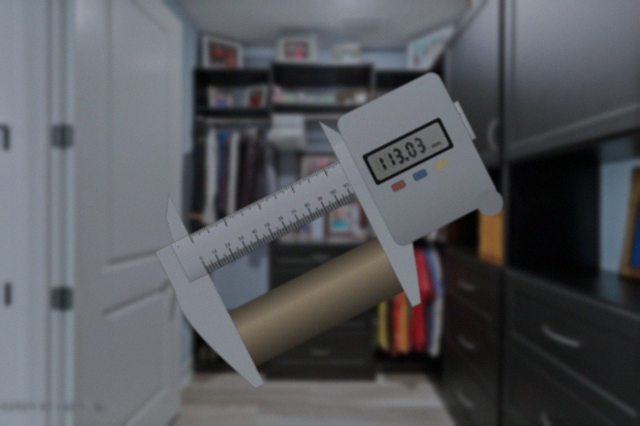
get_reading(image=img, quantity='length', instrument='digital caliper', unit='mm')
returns 113.03 mm
